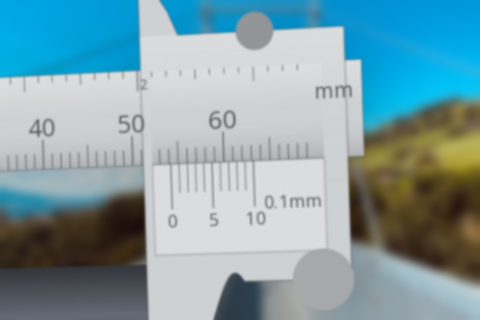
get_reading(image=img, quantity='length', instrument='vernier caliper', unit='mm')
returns 54.2 mm
